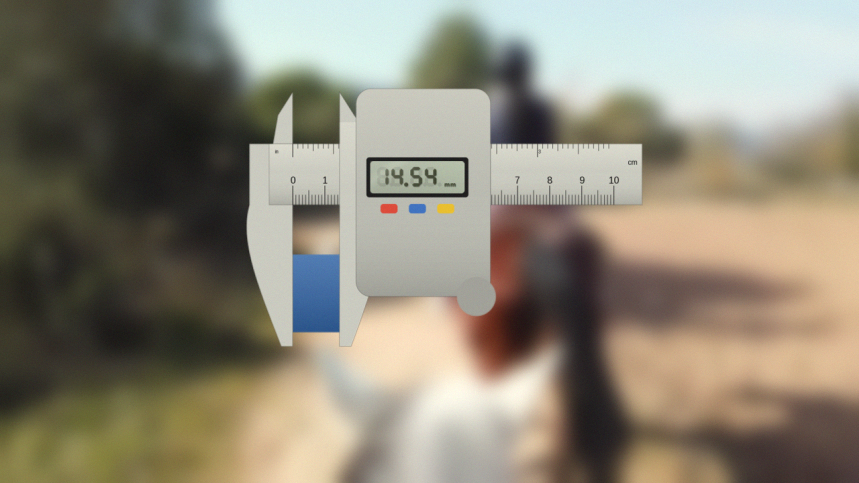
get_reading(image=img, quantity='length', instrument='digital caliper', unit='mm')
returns 14.54 mm
